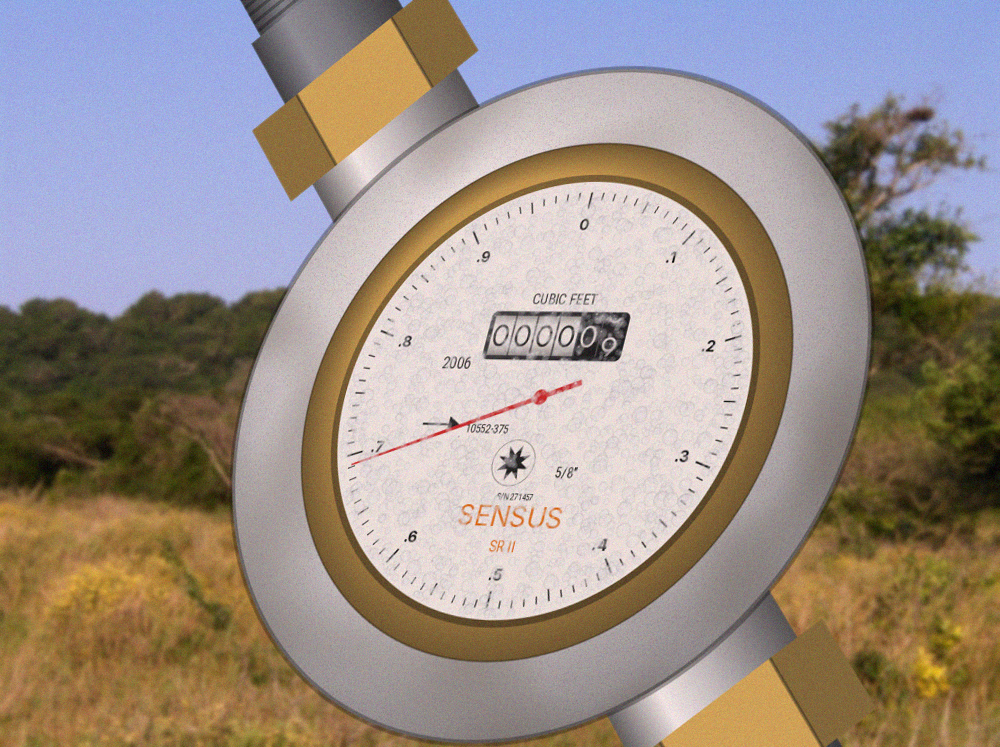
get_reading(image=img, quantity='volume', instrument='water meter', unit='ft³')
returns 8.69 ft³
